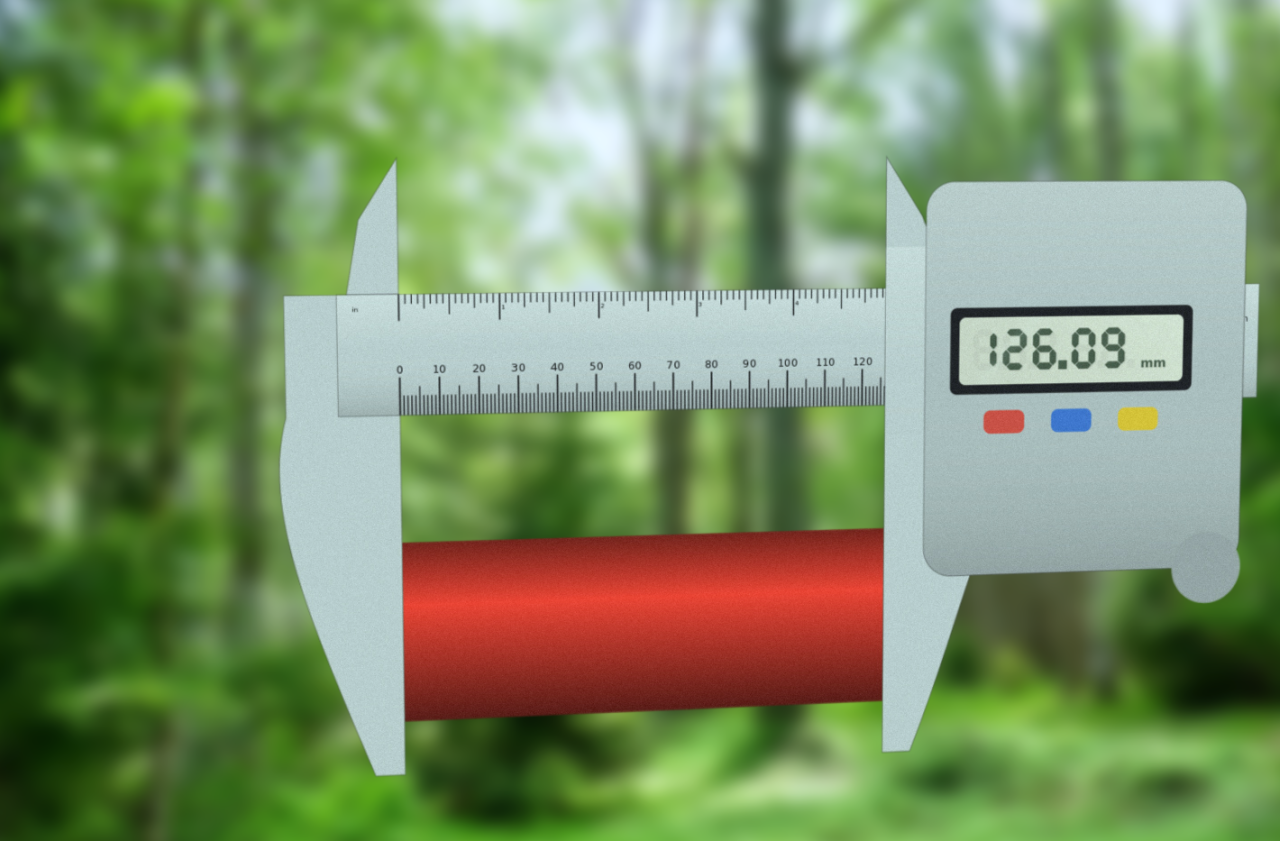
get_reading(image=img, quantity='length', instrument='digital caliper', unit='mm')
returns 126.09 mm
